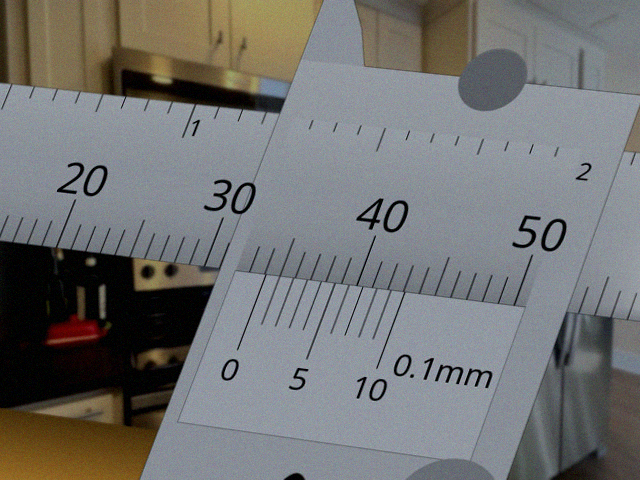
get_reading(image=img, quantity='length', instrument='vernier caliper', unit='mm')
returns 34.1 mm
